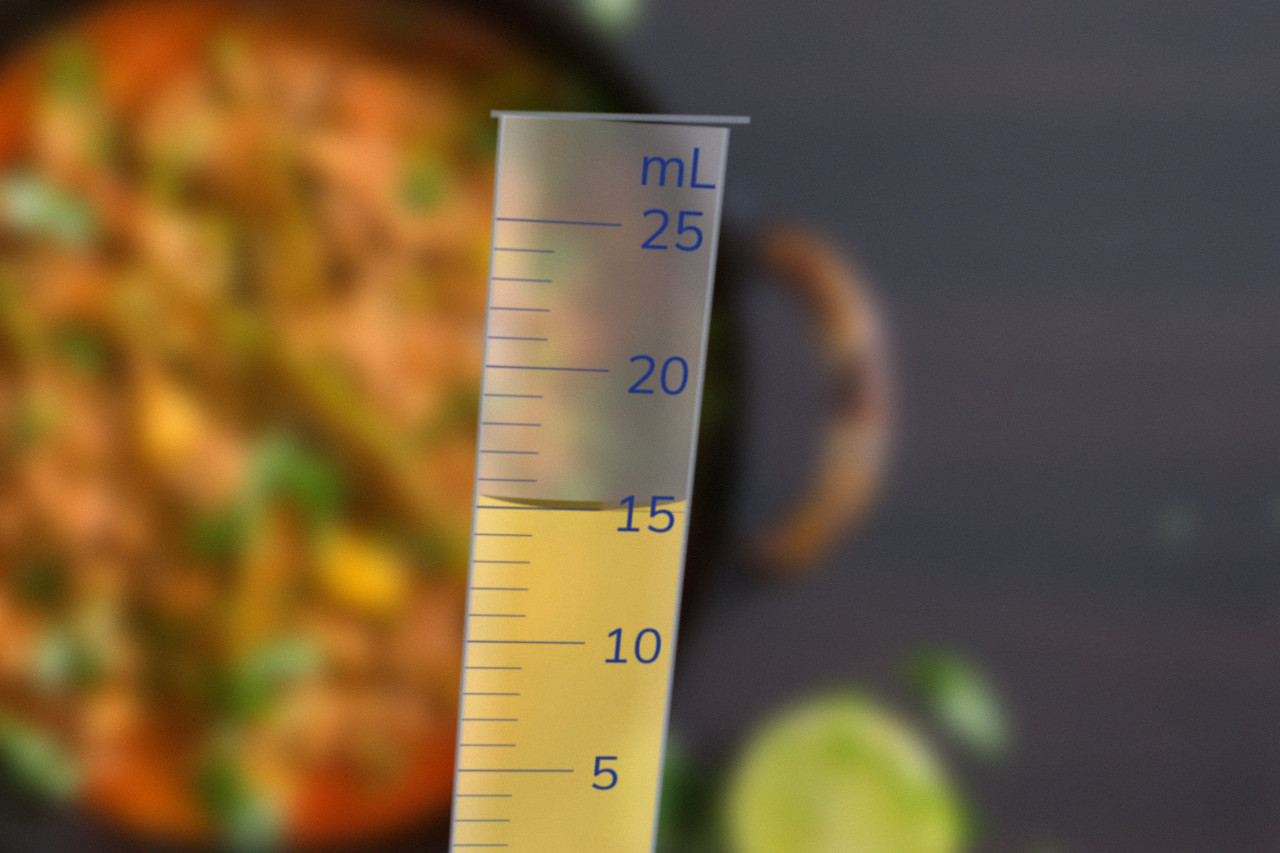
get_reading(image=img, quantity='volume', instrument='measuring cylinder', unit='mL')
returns 15 mL
